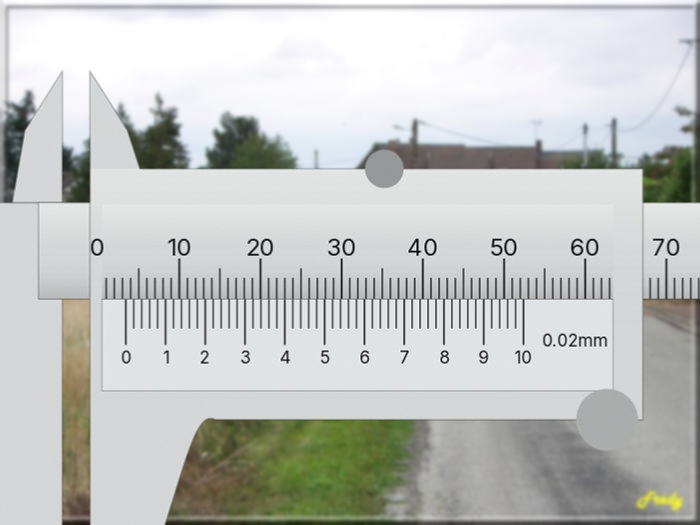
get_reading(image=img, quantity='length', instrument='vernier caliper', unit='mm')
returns 3.4 mm
